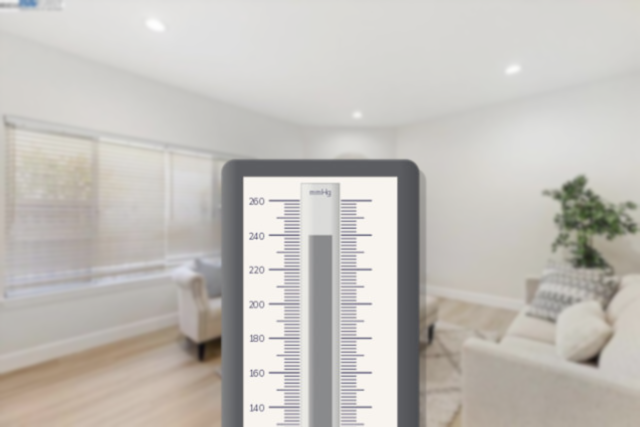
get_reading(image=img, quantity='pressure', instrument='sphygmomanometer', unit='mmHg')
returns 240 mmHg
